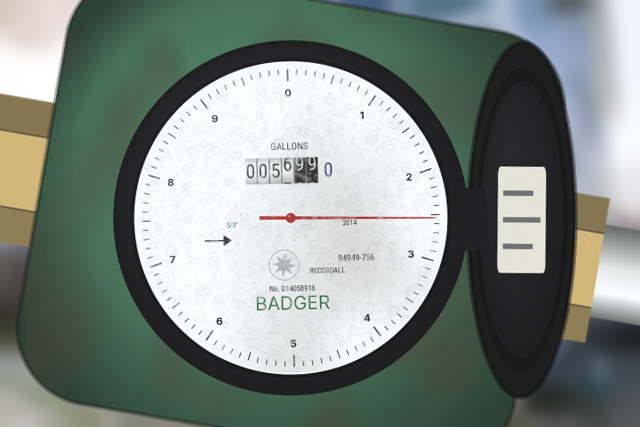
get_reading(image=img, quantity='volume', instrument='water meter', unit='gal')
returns 56992.5 gal
